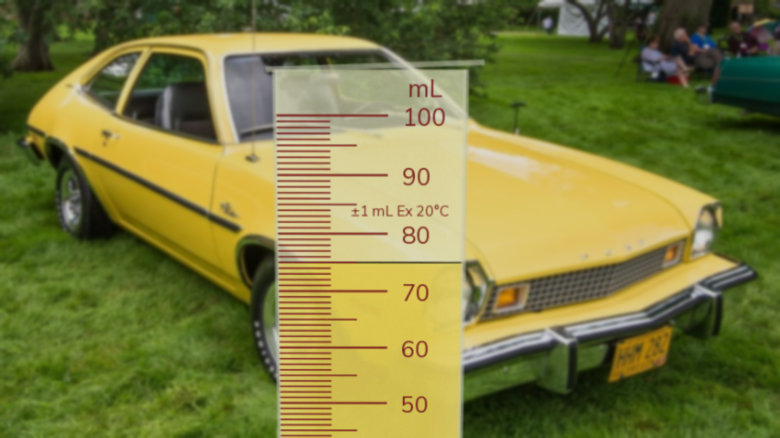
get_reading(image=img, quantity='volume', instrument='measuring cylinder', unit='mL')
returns 75 mL
